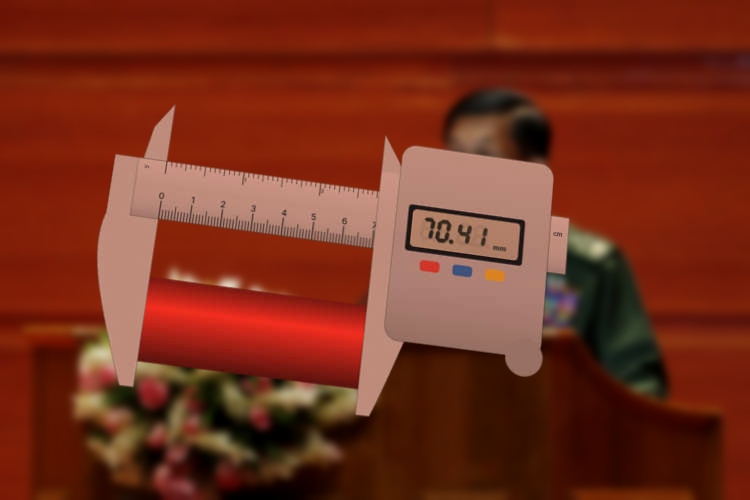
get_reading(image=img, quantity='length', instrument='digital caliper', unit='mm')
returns 70.41 mm
